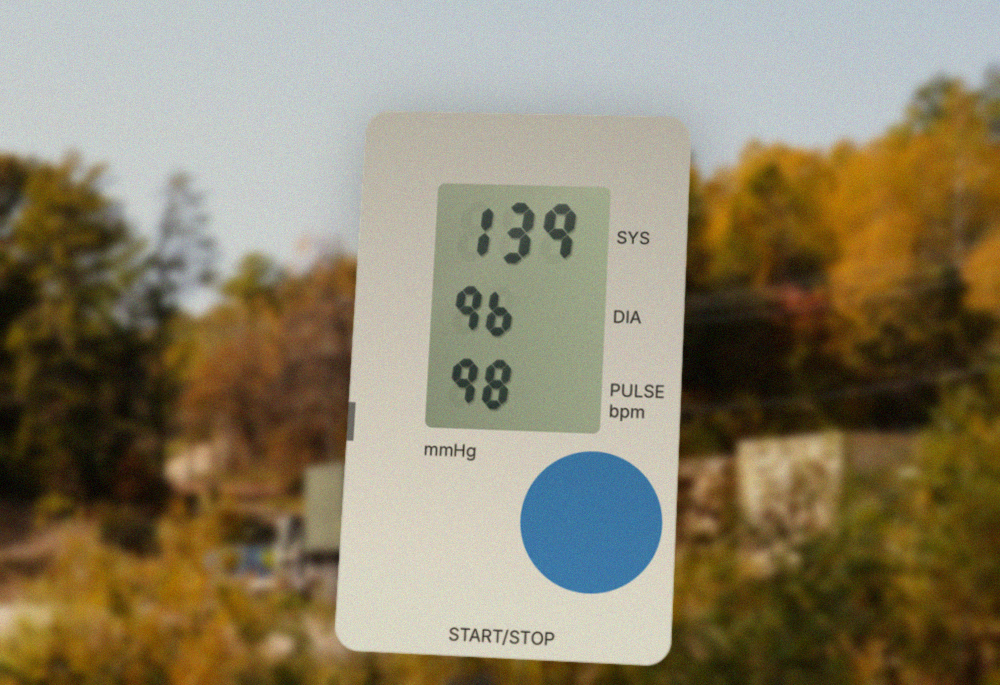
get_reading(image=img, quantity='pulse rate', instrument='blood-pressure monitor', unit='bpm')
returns 98 bpm
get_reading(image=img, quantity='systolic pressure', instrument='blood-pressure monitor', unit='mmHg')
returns 139 mmHg
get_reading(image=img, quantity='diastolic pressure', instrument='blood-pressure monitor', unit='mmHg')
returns 96 mmHg
